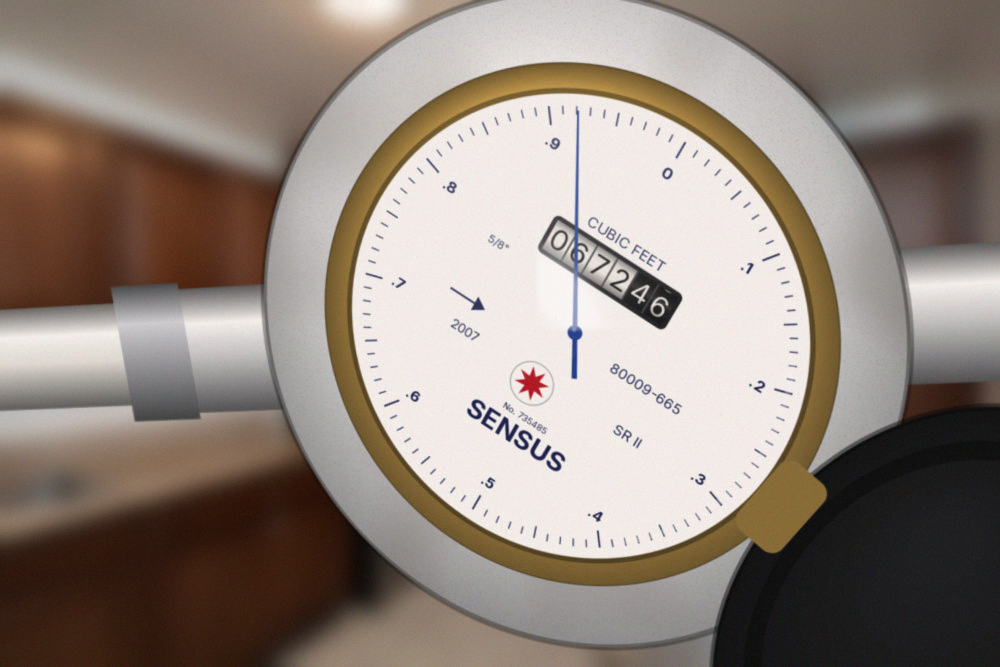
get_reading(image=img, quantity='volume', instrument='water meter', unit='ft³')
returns 67245.92 ft³
